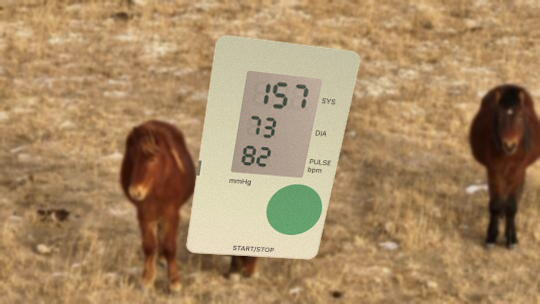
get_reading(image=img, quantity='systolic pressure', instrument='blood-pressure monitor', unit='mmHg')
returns 157 mmHg
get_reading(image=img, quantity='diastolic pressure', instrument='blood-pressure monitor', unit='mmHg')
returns 73 mmHg
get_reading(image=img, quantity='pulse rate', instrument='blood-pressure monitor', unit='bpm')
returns 82 bpm
